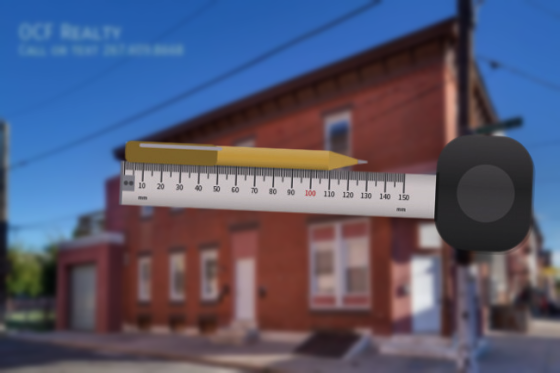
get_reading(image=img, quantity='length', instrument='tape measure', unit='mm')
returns 130 mm
